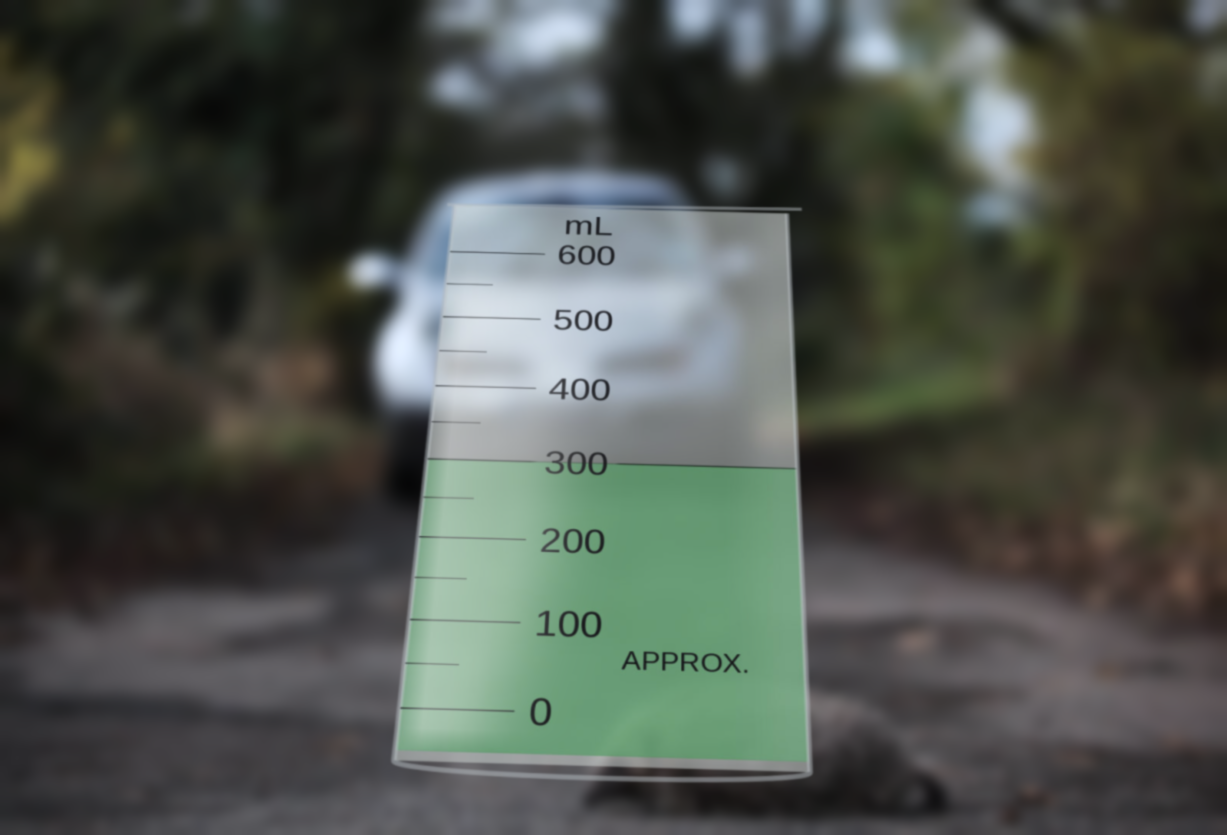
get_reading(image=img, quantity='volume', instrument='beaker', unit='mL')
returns 300 mL
